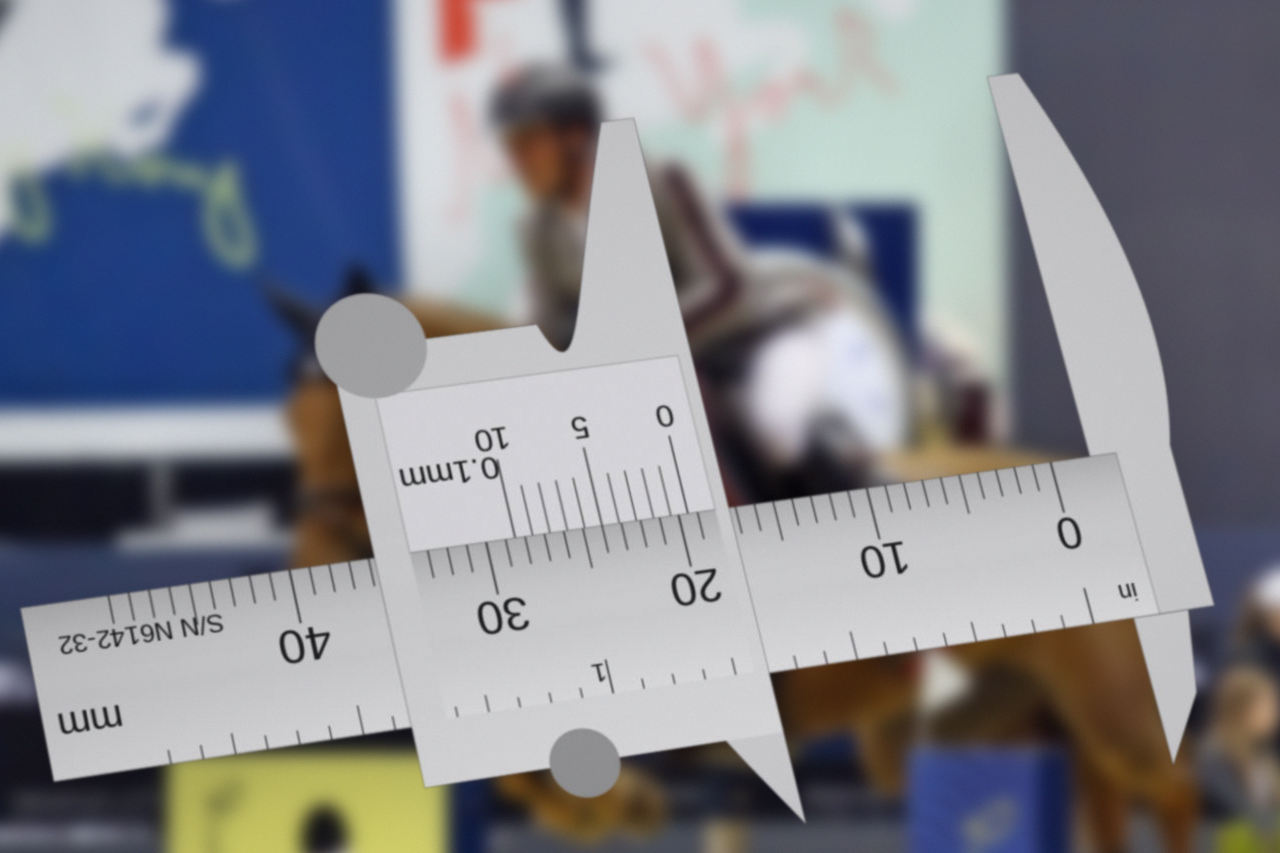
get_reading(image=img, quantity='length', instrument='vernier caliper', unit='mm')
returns 19.5 mm
